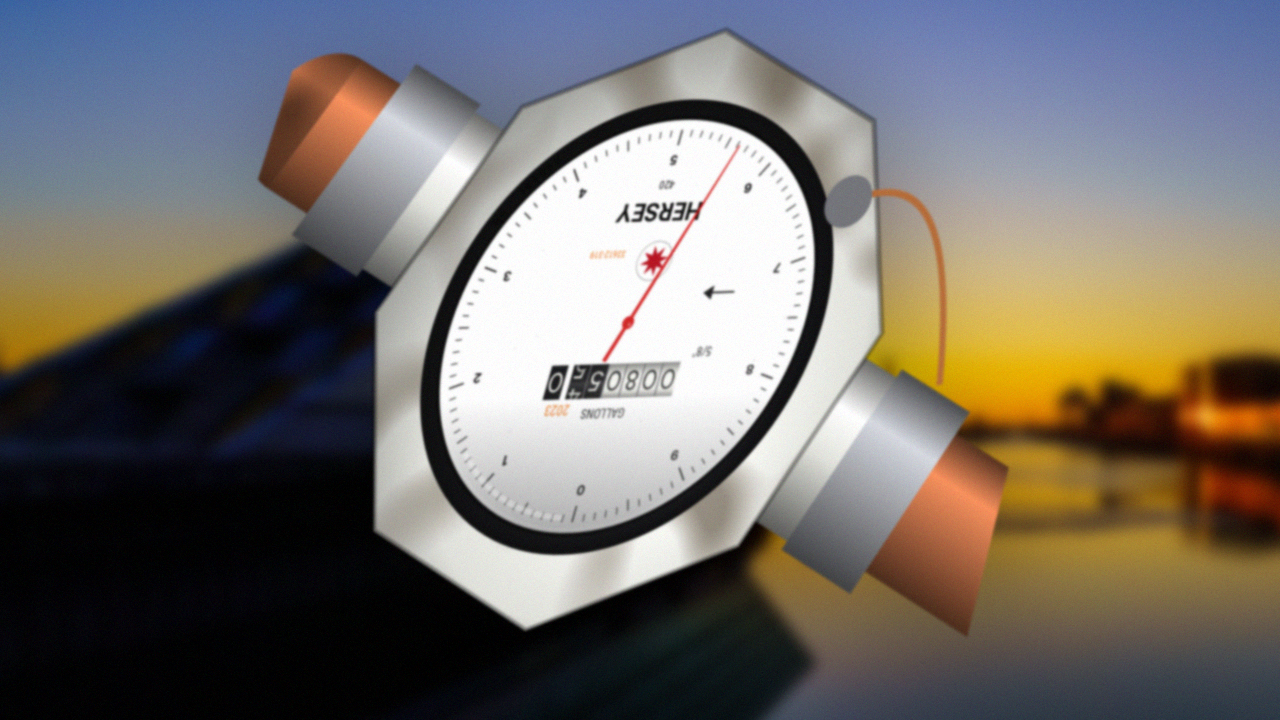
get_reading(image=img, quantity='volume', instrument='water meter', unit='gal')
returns 80545.6 gal
